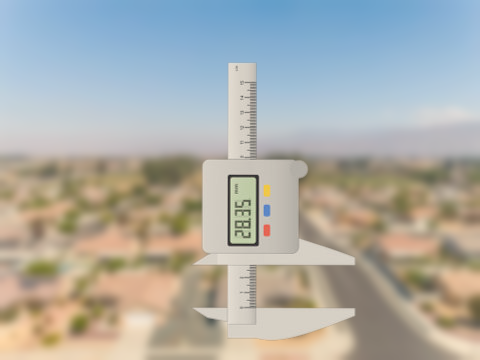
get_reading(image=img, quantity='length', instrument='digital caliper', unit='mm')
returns 28.35 mm
